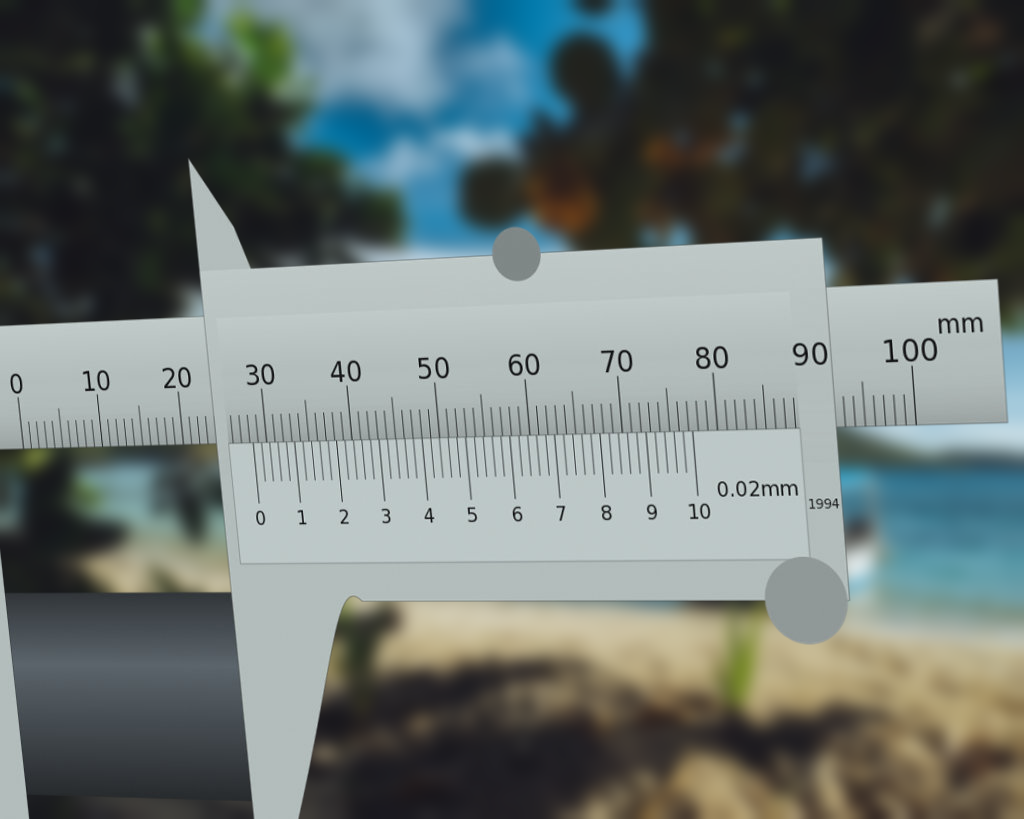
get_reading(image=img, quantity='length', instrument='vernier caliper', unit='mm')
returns 28.4 mm
